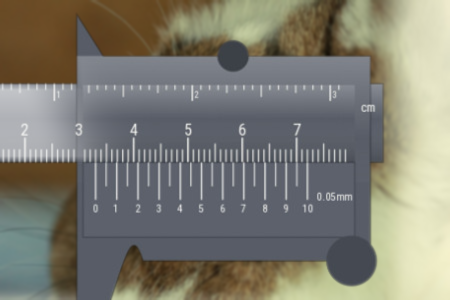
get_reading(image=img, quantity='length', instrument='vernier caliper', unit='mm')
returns 33.0 mm
